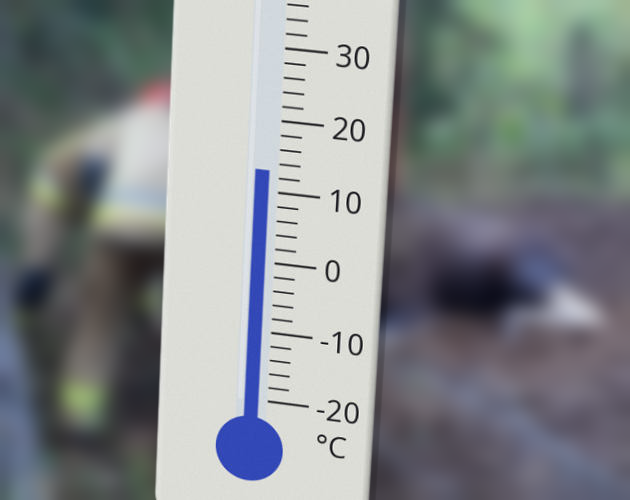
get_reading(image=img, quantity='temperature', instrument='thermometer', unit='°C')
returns 13 °C
